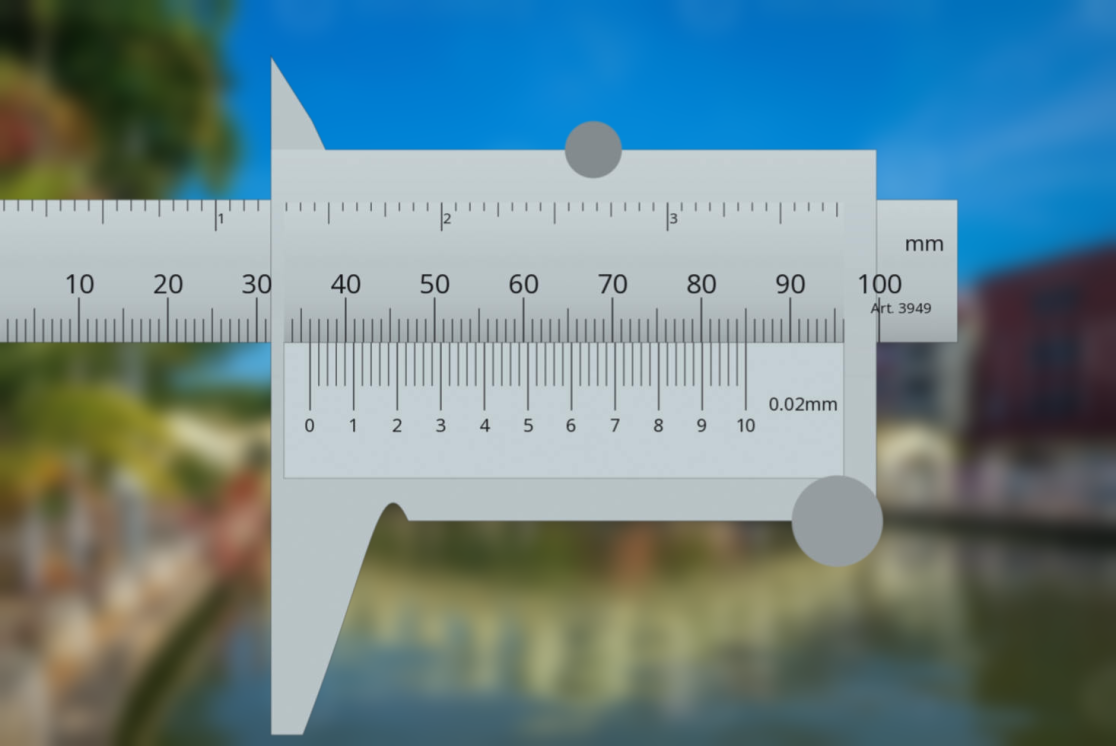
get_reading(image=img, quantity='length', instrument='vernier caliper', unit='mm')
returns 36.0 mm
